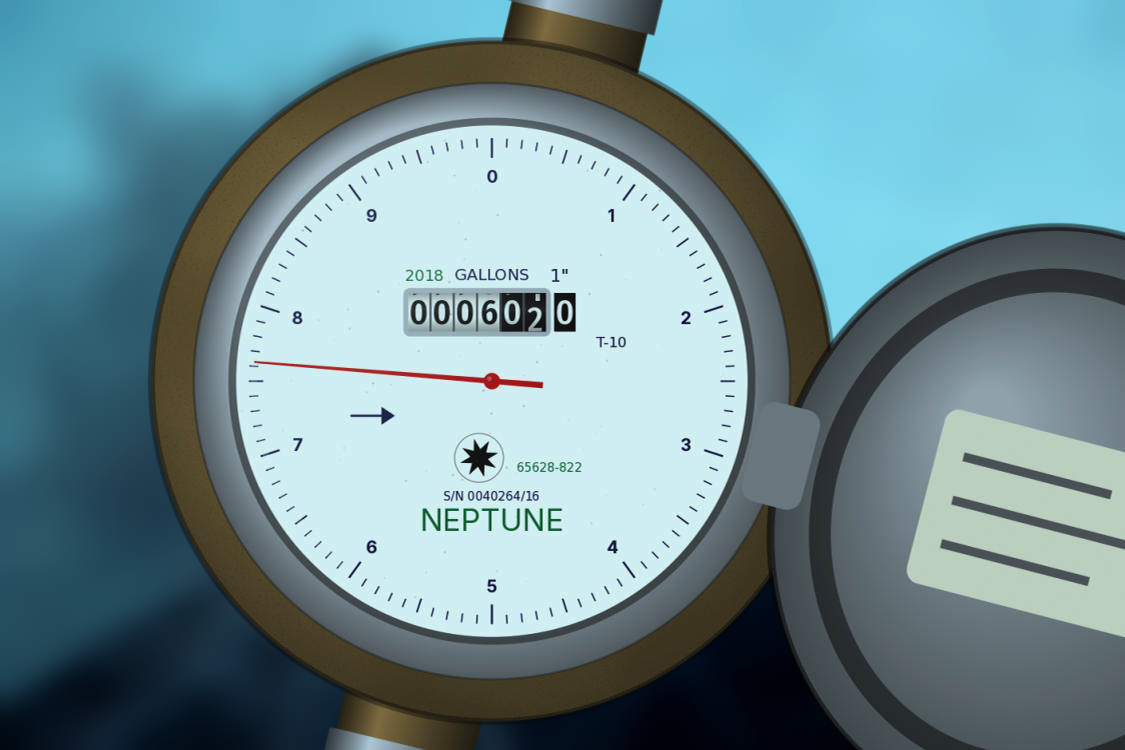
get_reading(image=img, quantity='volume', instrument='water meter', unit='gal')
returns 6017.6 gal
